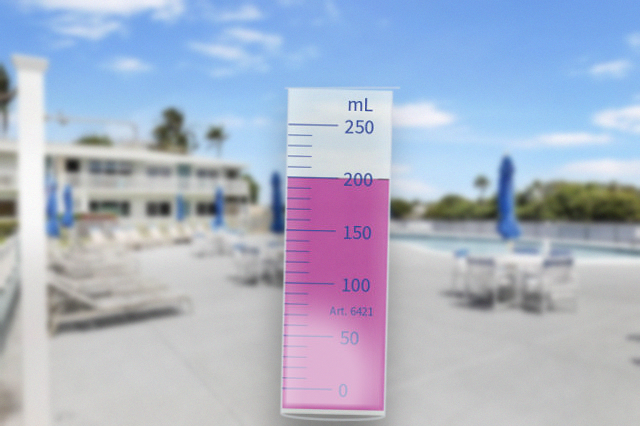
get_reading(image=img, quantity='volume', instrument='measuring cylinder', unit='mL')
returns 200 mL
